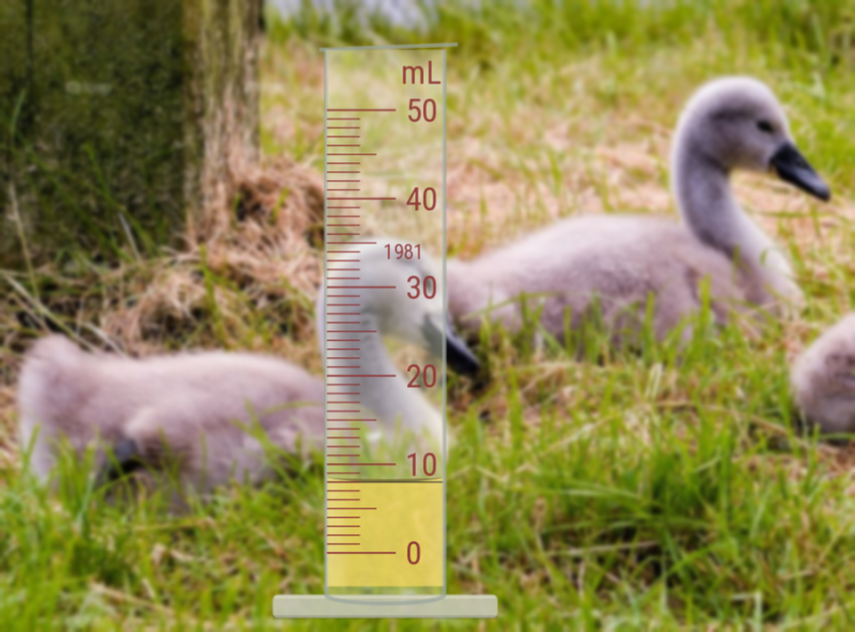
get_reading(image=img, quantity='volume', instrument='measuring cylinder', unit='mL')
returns 8 mL
